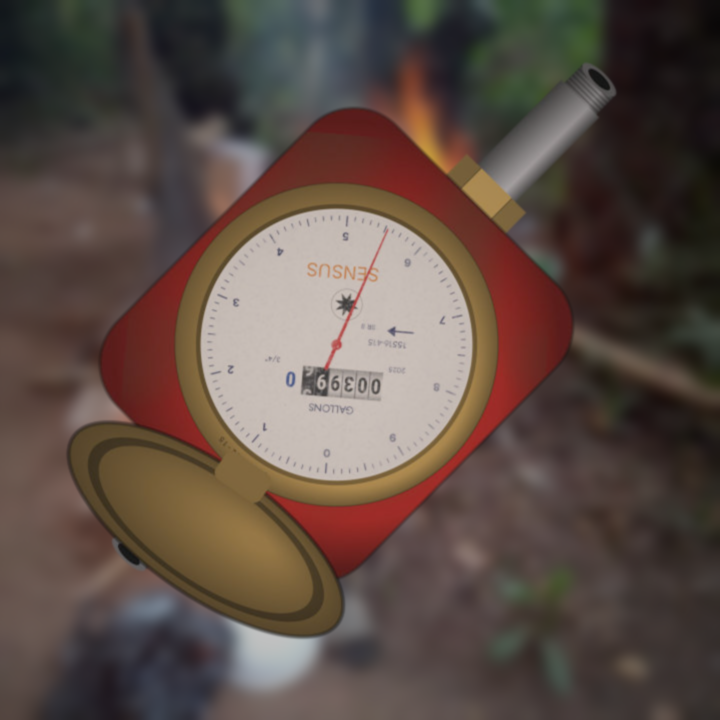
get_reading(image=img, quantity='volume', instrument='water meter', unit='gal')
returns 39955.5 gal
